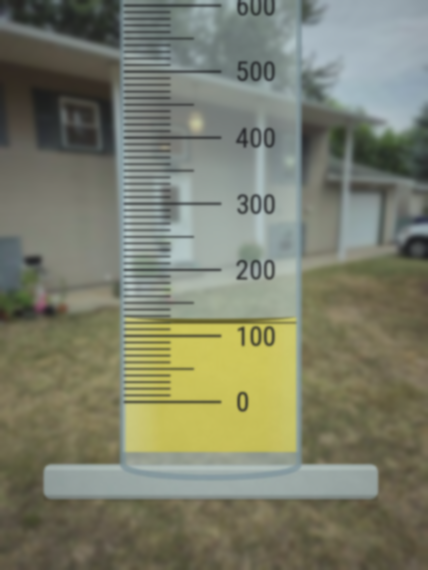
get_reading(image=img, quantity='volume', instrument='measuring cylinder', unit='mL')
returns 120 mL
